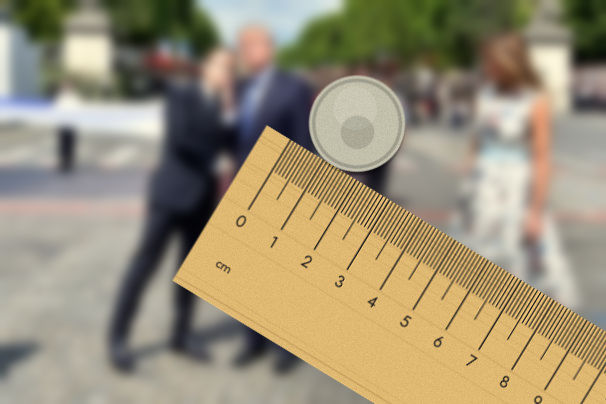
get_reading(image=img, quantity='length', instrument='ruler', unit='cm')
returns 2.5 cm
